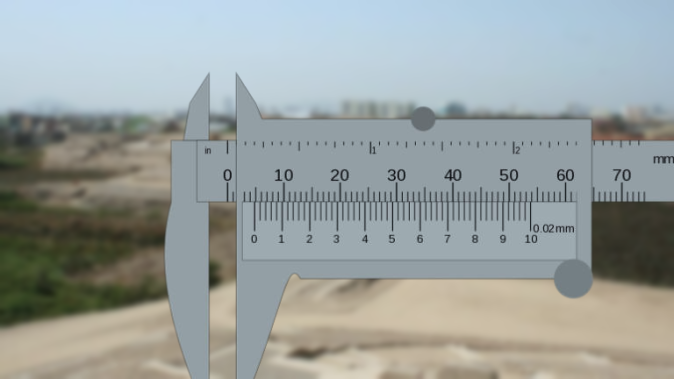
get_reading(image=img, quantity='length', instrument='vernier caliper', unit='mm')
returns 4.8 mm
